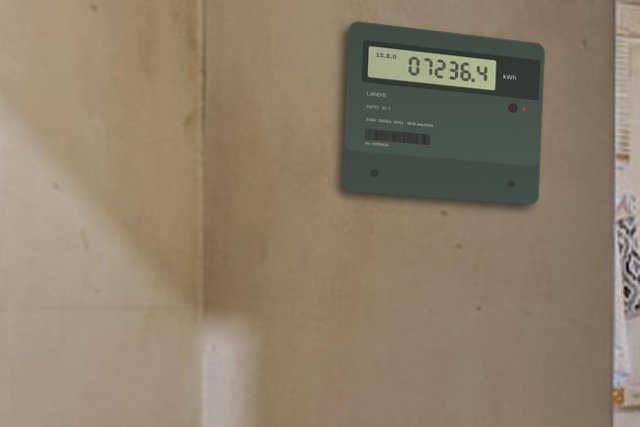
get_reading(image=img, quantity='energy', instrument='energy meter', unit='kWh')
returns 7236.4 kWh
